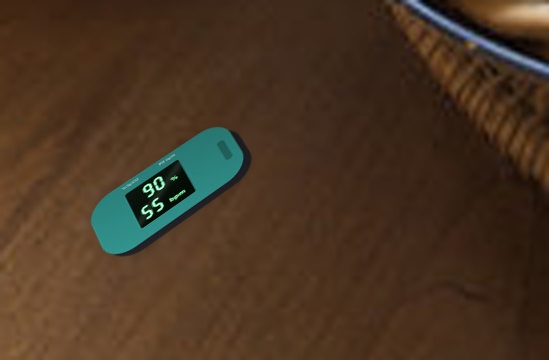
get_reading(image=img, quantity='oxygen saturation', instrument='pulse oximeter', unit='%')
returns 90 %
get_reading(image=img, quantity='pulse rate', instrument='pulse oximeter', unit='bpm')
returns 55 bpm
